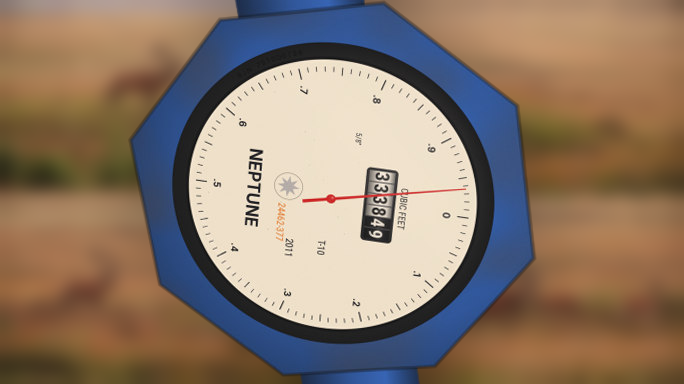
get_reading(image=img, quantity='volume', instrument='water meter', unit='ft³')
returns 333848.96 ft³
